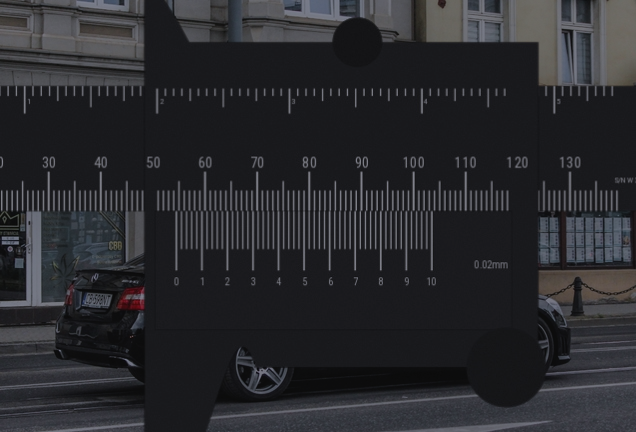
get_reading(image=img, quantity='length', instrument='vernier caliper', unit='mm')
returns 54.5 mm
